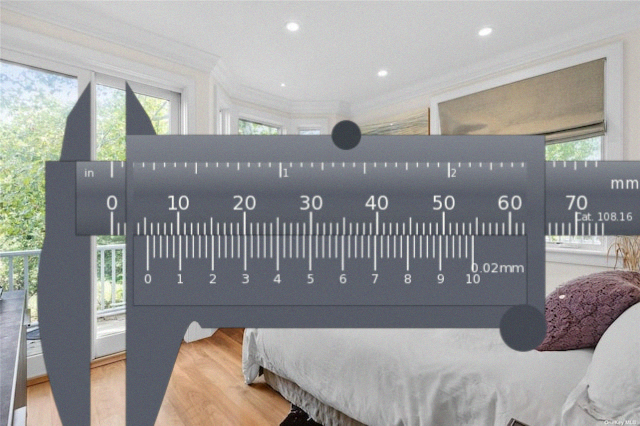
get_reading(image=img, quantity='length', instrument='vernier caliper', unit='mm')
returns 5.4 mm
